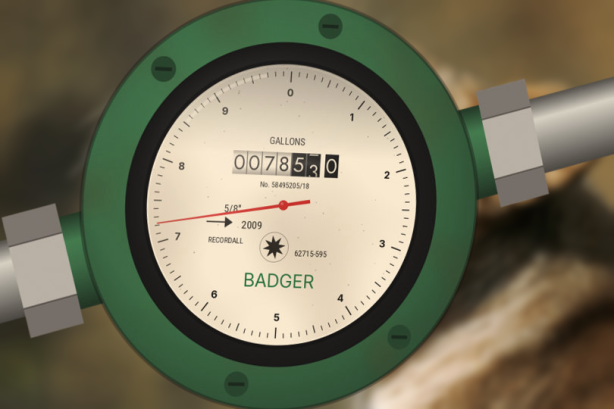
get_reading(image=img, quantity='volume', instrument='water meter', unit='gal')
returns 78527.2 gal
